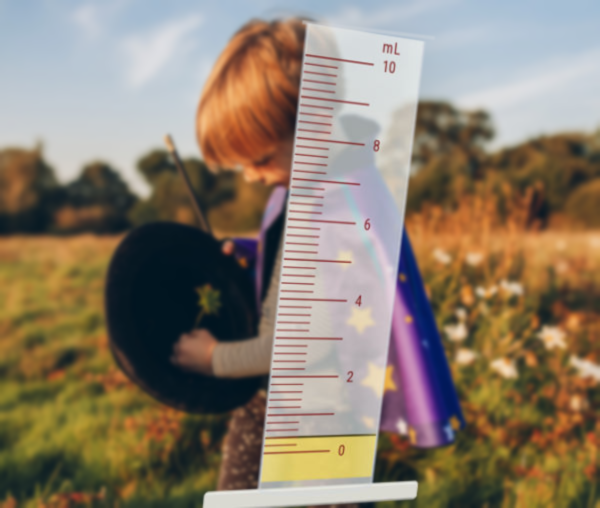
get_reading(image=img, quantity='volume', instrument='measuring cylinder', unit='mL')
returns 0.4 mL
